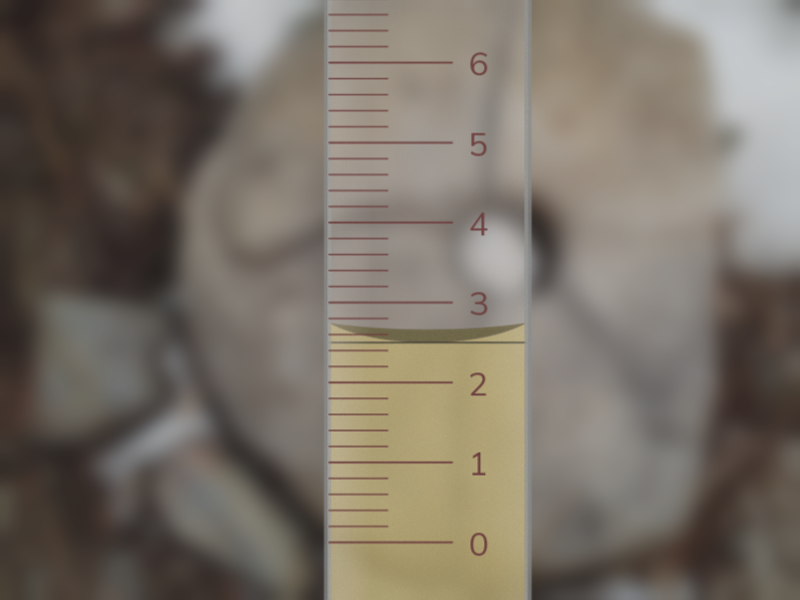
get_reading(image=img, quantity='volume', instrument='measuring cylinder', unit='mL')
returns 2.5 mL
